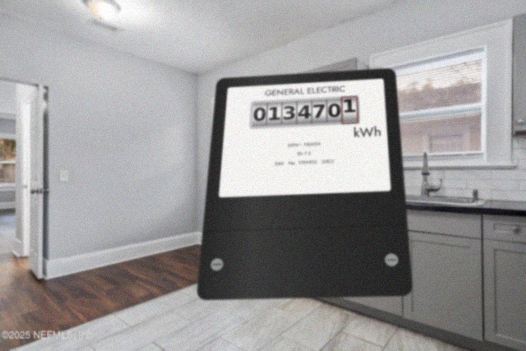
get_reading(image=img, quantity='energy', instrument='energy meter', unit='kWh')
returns 13470.1 kWh
